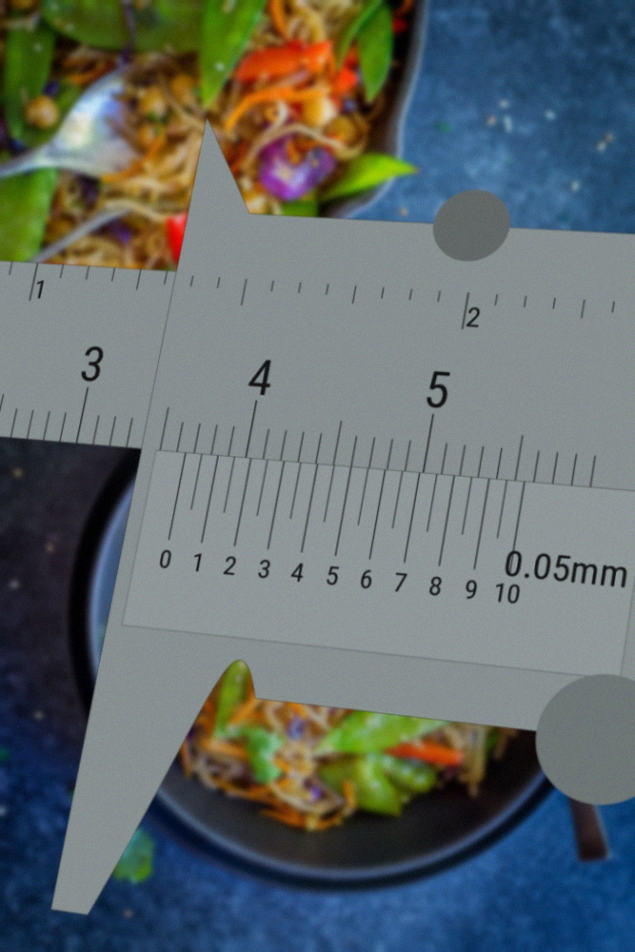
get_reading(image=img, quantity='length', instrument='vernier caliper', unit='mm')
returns 36.5 mm
